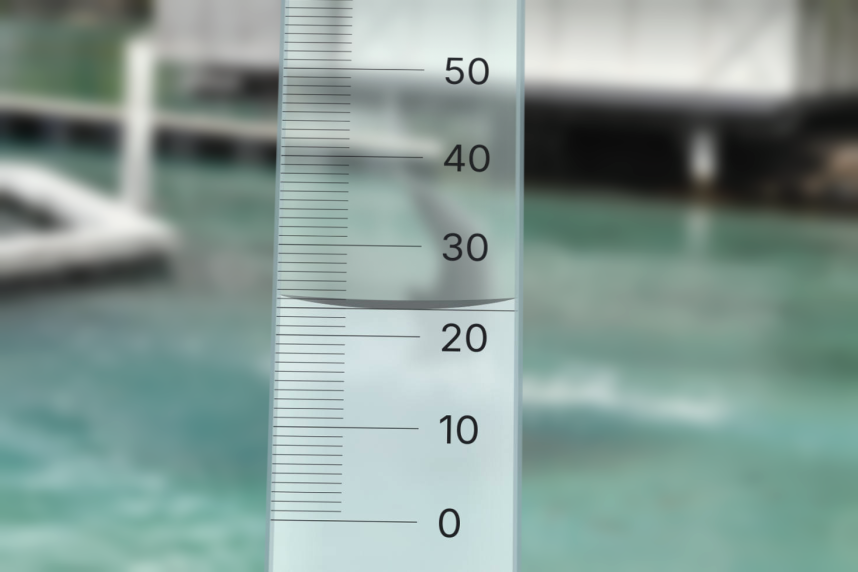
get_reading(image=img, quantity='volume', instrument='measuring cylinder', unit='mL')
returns 23 mL
